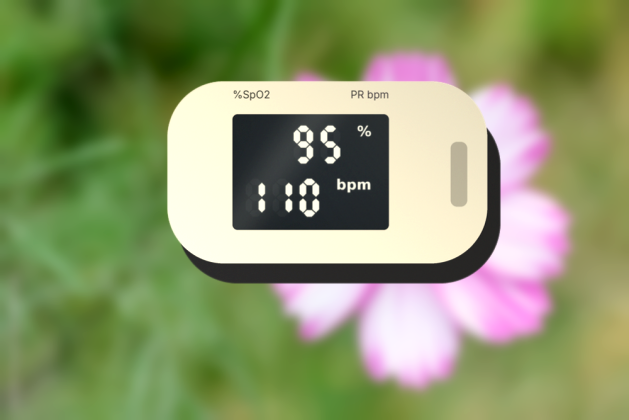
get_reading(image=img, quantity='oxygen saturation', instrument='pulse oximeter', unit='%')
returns 95 %
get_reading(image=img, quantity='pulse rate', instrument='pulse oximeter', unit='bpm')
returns 110 bpm
